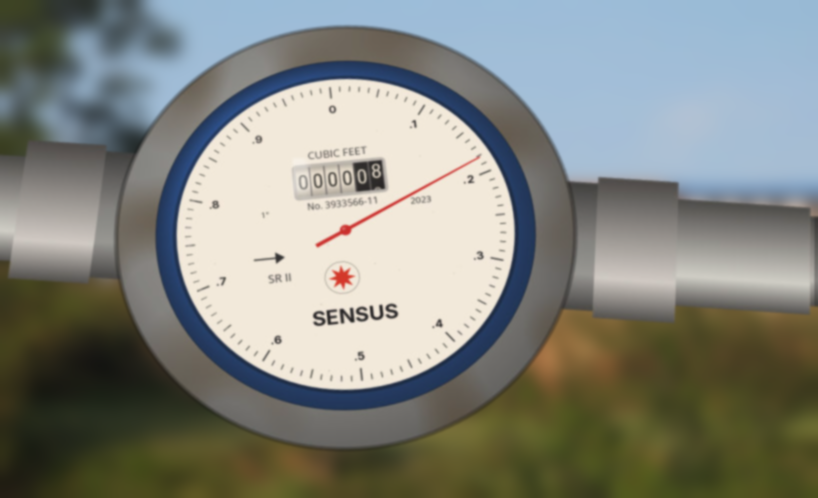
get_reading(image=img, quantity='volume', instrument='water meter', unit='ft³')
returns 8.18 ft³
